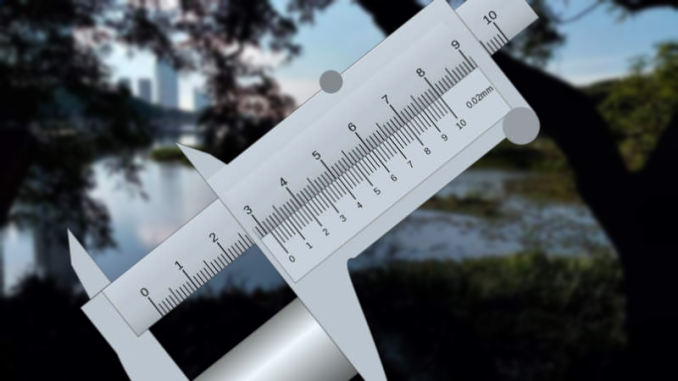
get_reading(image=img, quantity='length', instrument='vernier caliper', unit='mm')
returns 31.0 mm
